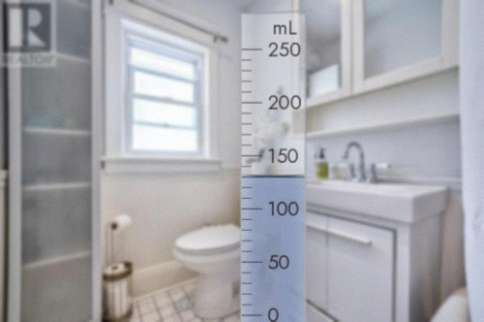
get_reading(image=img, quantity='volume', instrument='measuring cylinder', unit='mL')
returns 130 mL
